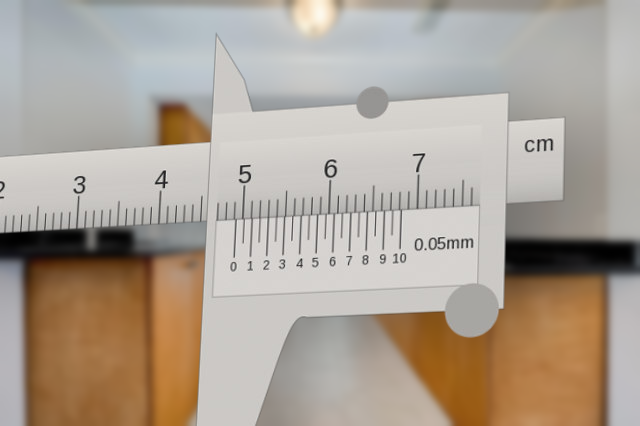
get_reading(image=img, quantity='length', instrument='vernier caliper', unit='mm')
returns 49.2 mm
